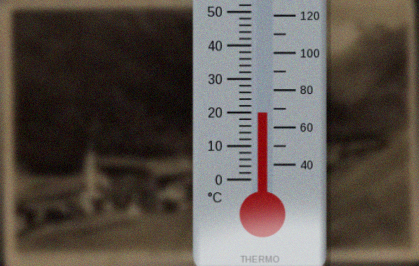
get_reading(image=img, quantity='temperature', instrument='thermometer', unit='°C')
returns 20 °C
